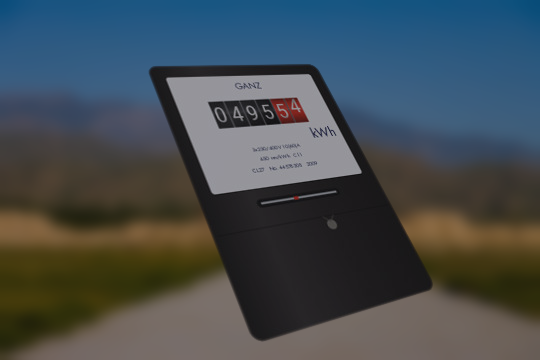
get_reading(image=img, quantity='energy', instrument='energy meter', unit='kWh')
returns 495.54 kWh
